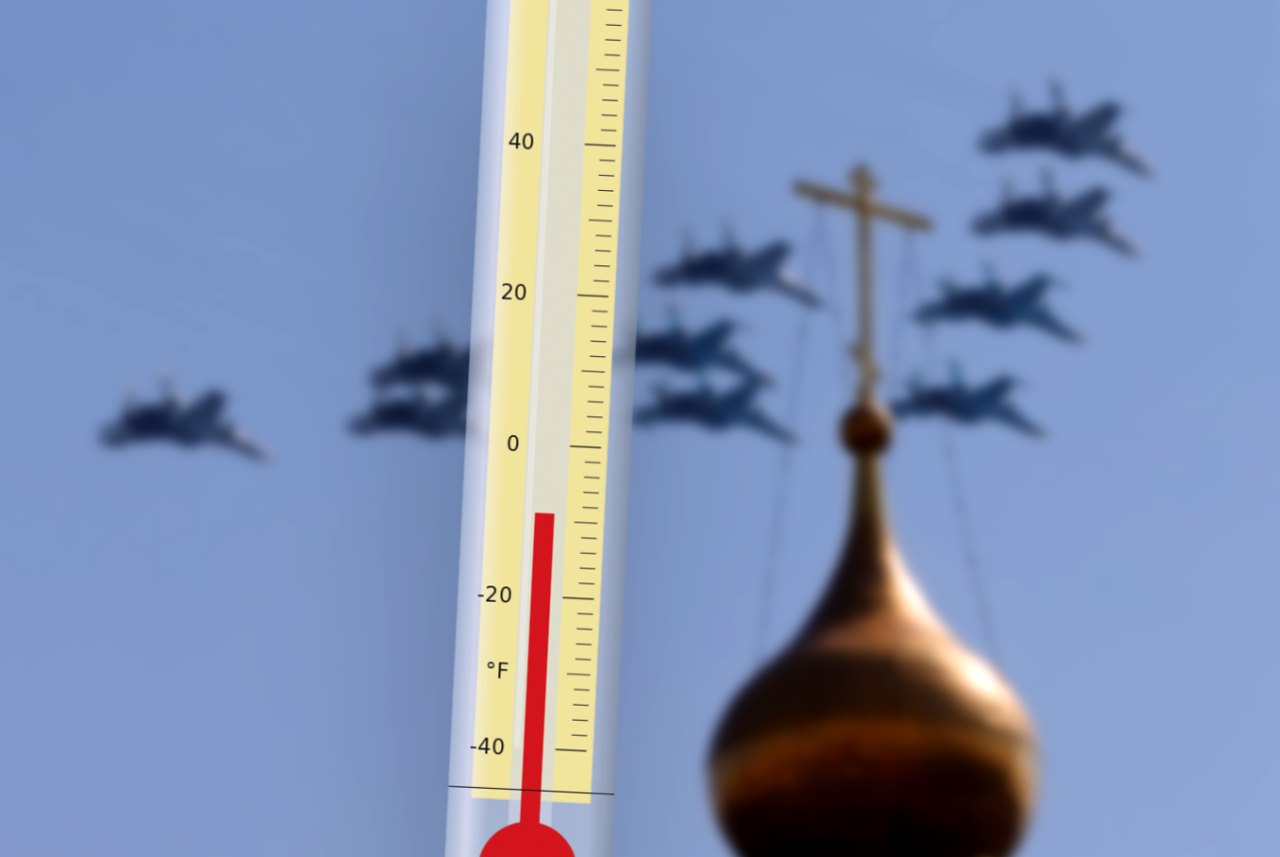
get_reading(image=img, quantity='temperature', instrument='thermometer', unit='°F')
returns -9 °F
